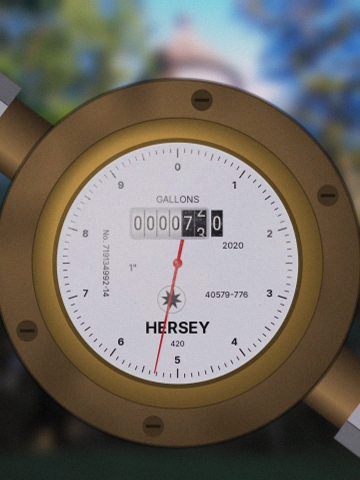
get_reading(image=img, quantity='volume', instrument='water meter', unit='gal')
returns 725.3 gal
